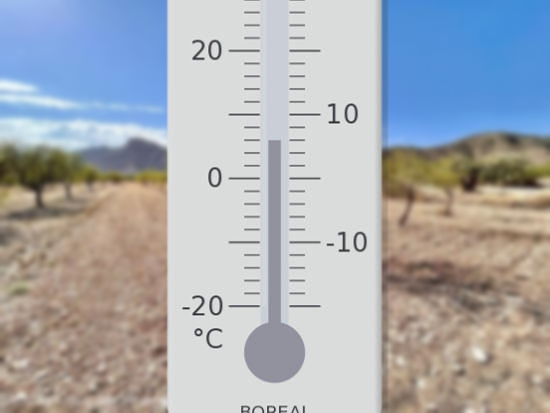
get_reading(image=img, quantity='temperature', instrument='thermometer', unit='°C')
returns 6 °C
